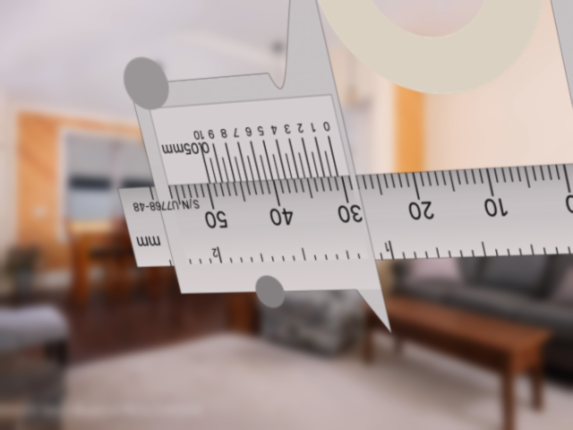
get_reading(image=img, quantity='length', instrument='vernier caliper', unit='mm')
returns 30.6 mm
